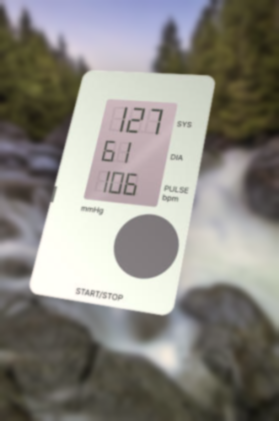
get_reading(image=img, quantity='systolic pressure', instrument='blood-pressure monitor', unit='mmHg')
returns 127 mmHg
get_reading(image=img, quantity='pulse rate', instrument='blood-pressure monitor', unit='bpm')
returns 106 bpm
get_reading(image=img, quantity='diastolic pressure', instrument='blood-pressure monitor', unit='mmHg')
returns 61 mmHg
